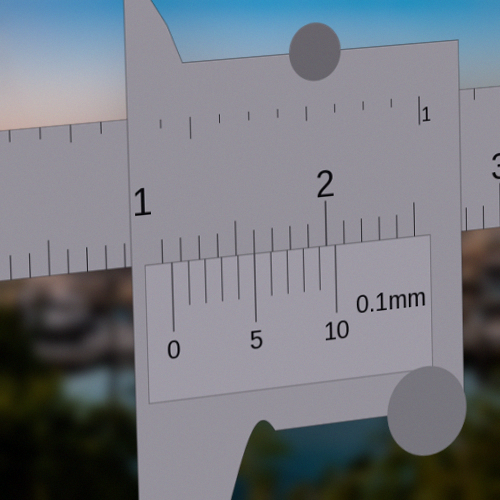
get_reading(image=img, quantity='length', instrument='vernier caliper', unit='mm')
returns 11.5 mm
